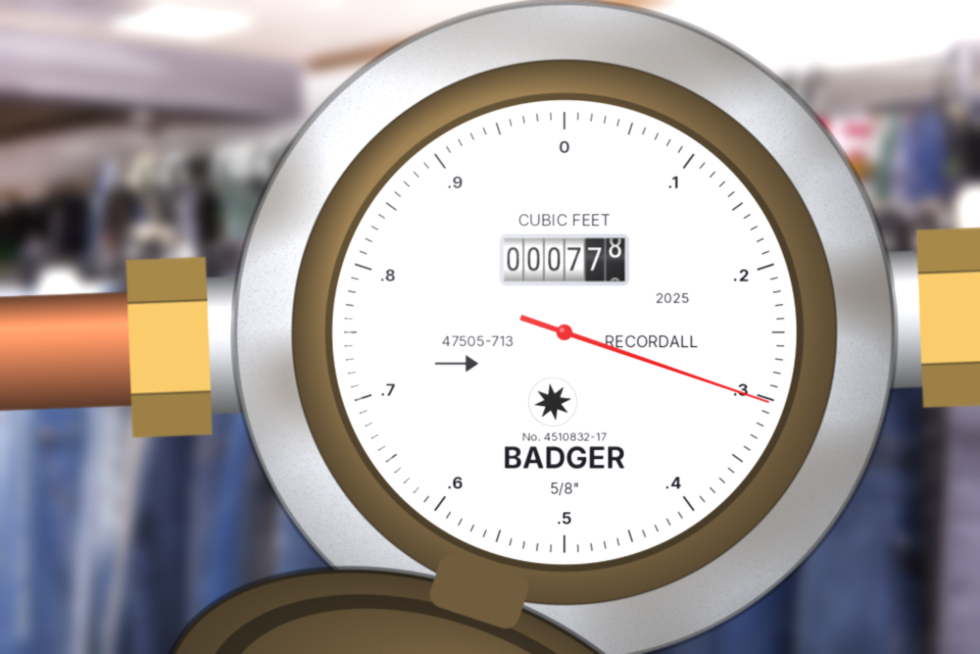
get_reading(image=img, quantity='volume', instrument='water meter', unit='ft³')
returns 778.30 ft³
